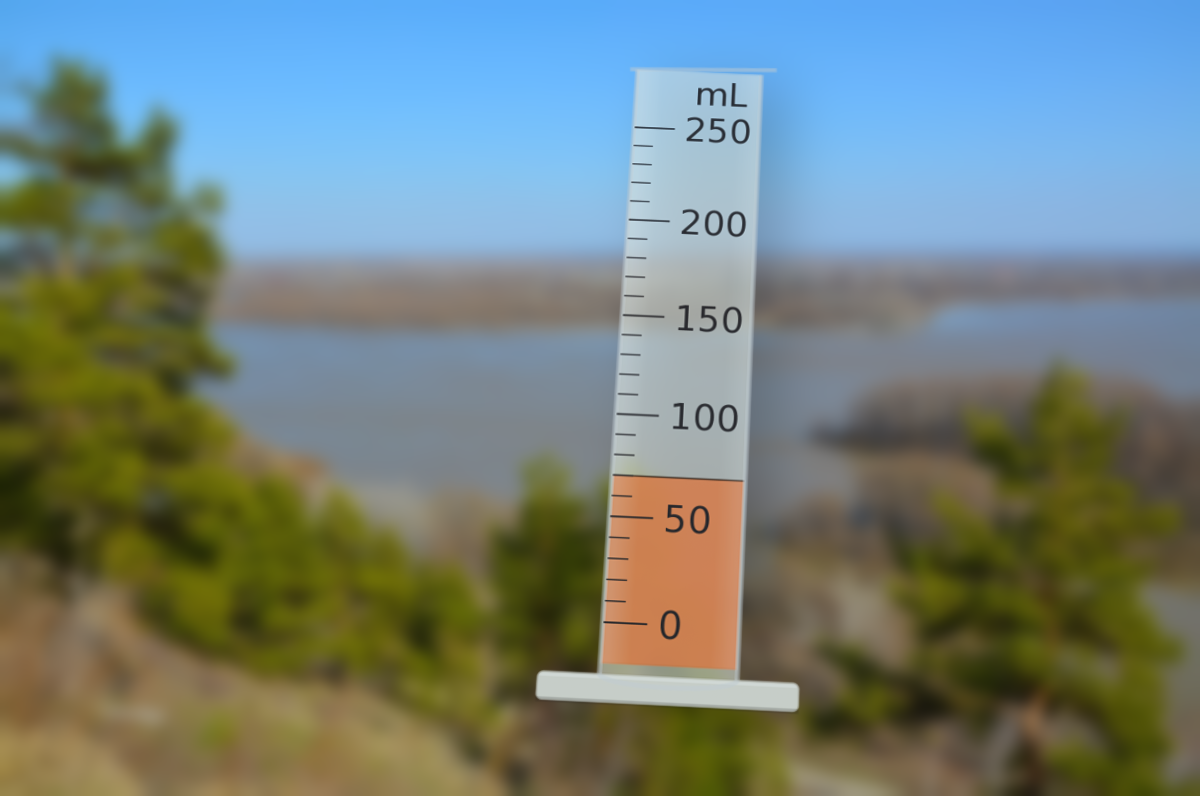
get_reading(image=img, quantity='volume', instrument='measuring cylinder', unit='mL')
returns 70 mL
